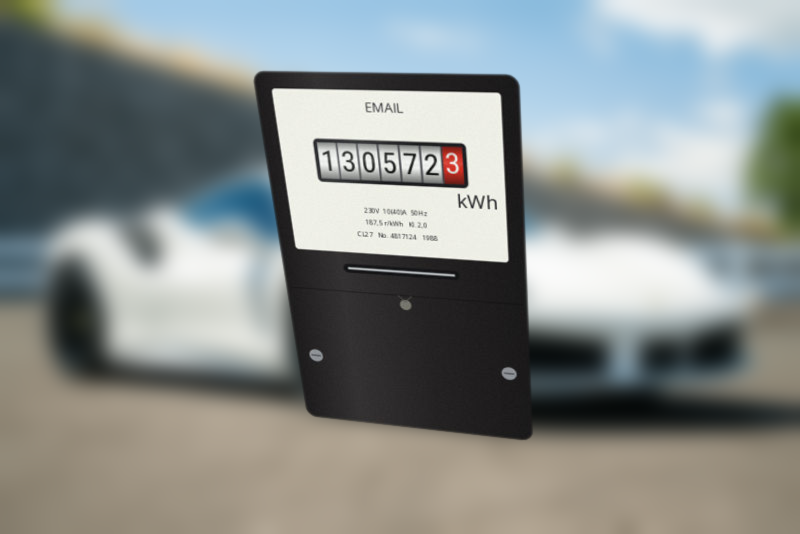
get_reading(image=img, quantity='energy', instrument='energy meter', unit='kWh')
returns 130572.3 kWh
